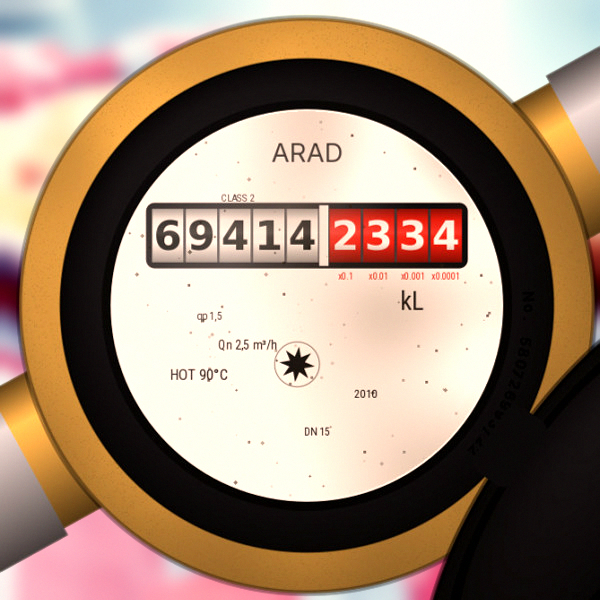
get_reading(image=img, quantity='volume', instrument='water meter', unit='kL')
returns 69414.2334 kL
